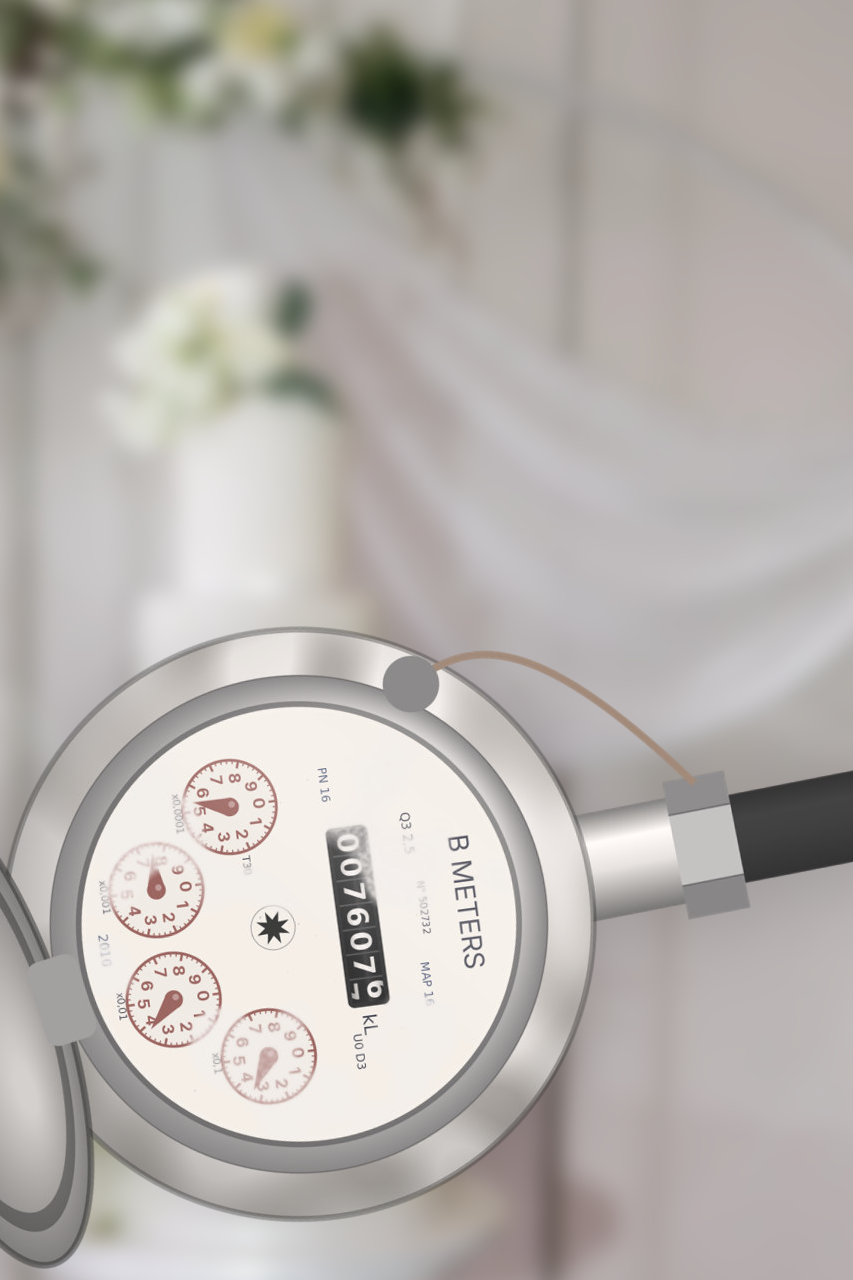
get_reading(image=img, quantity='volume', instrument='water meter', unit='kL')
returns 76076.3375 kL
